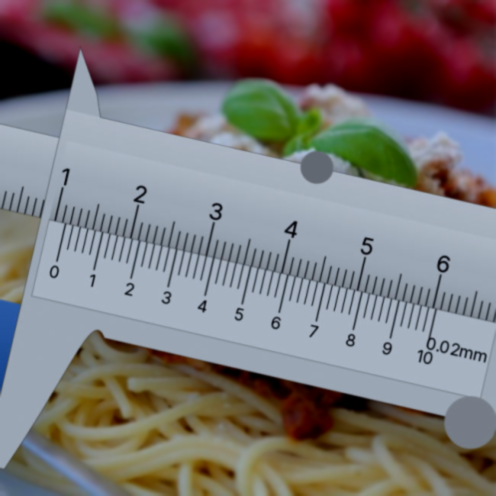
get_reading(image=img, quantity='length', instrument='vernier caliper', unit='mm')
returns 11.4 mm
